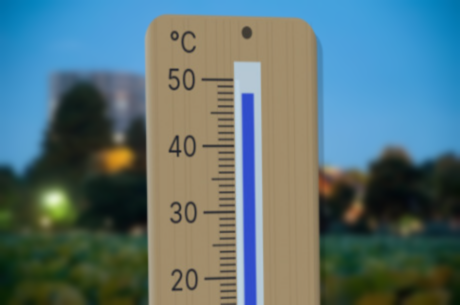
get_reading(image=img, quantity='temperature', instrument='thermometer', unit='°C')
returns 48 °C
